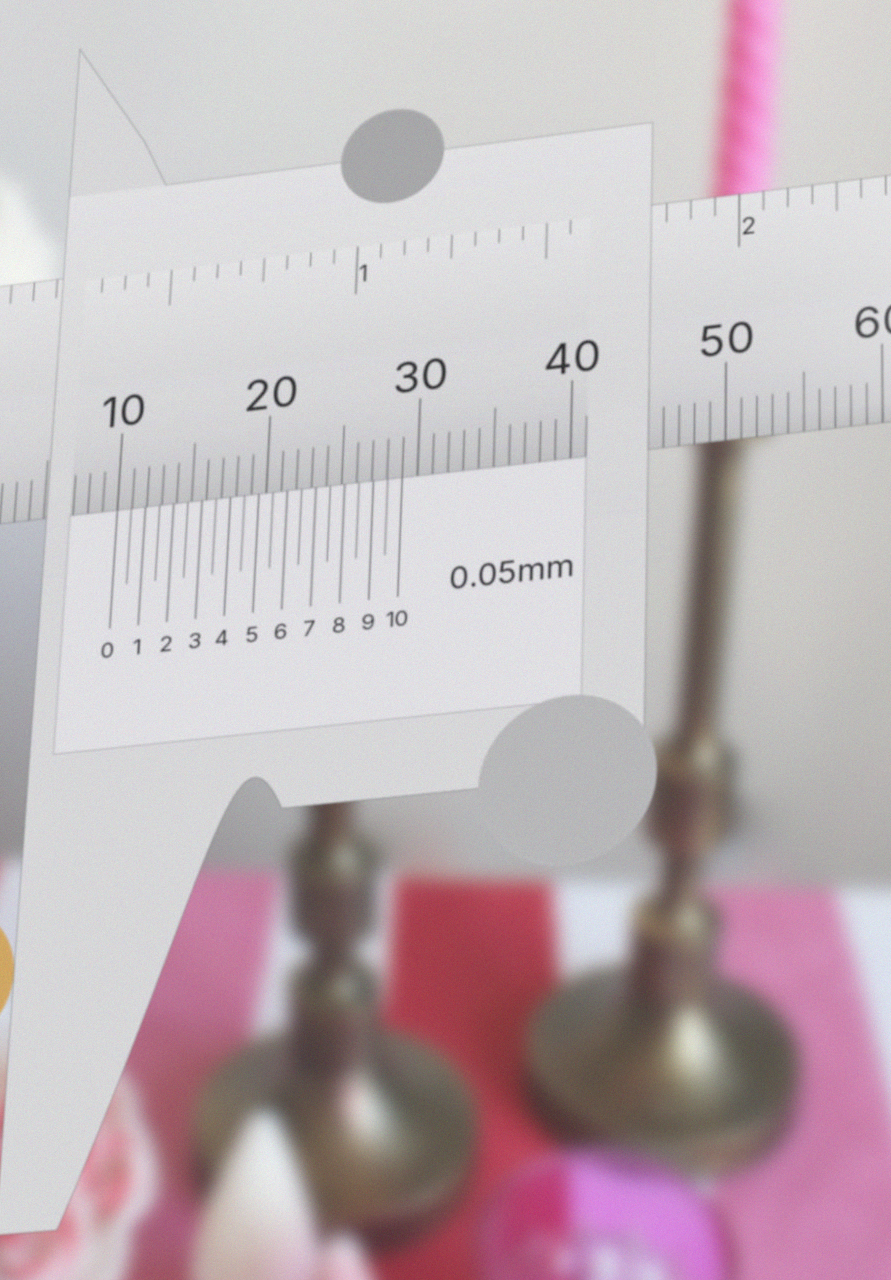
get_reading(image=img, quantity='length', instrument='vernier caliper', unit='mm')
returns 10.0 mm
